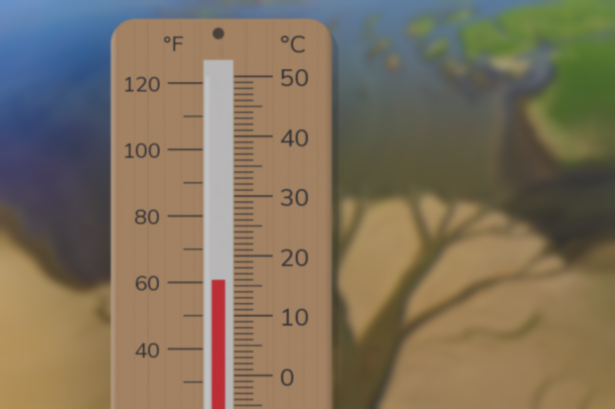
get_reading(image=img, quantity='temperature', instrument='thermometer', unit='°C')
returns 16 °C
